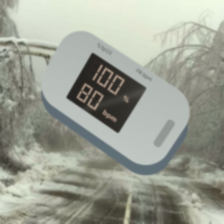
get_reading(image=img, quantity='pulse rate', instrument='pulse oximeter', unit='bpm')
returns 80 bpm
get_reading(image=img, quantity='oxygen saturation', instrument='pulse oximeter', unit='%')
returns 100 %
